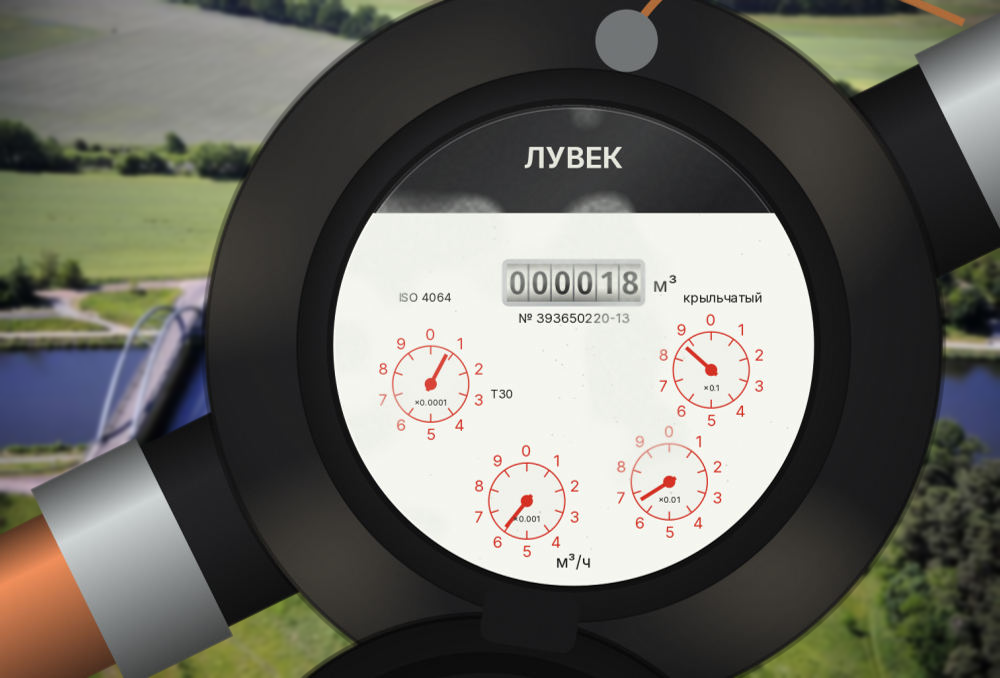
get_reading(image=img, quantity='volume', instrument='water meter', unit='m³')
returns 18.8660 m³
